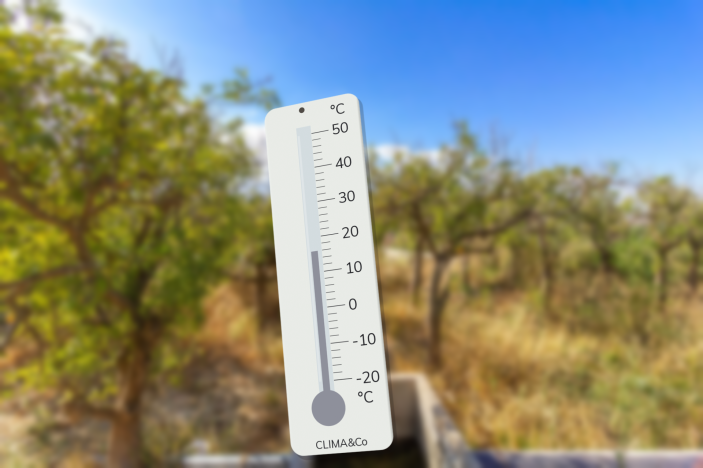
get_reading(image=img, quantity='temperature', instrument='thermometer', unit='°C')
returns 16 °C
